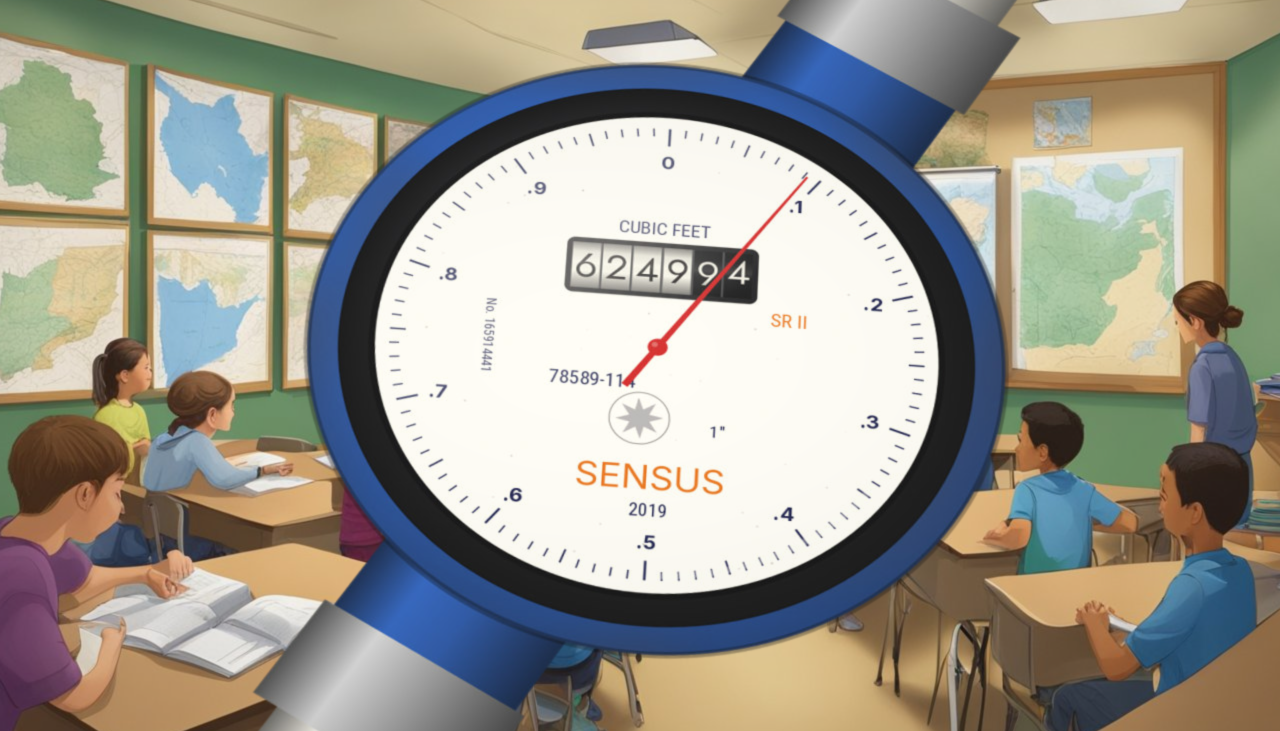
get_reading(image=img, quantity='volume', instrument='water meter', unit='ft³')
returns 624994.09 ft³
